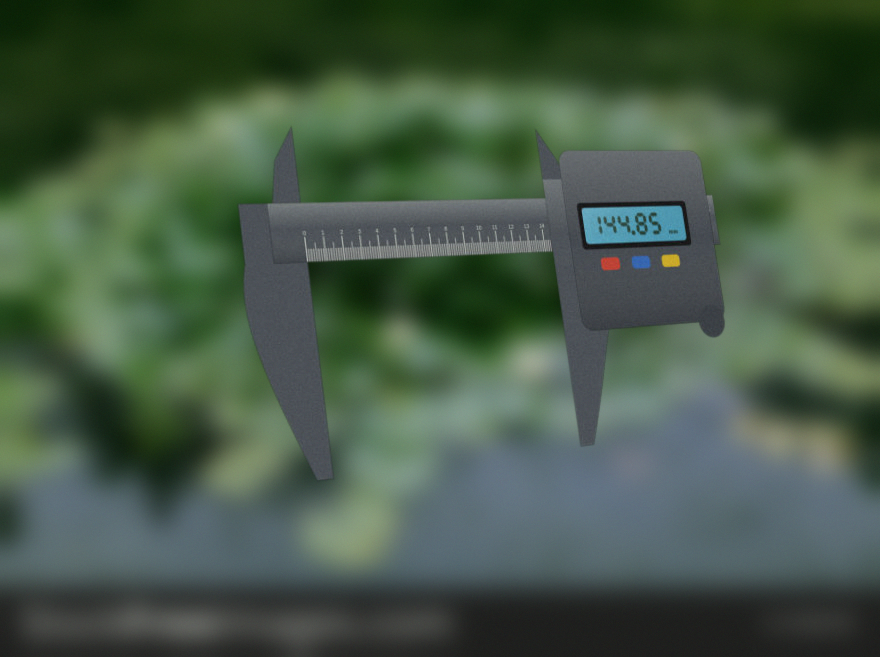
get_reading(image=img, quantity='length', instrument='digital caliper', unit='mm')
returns 144.85 mm
